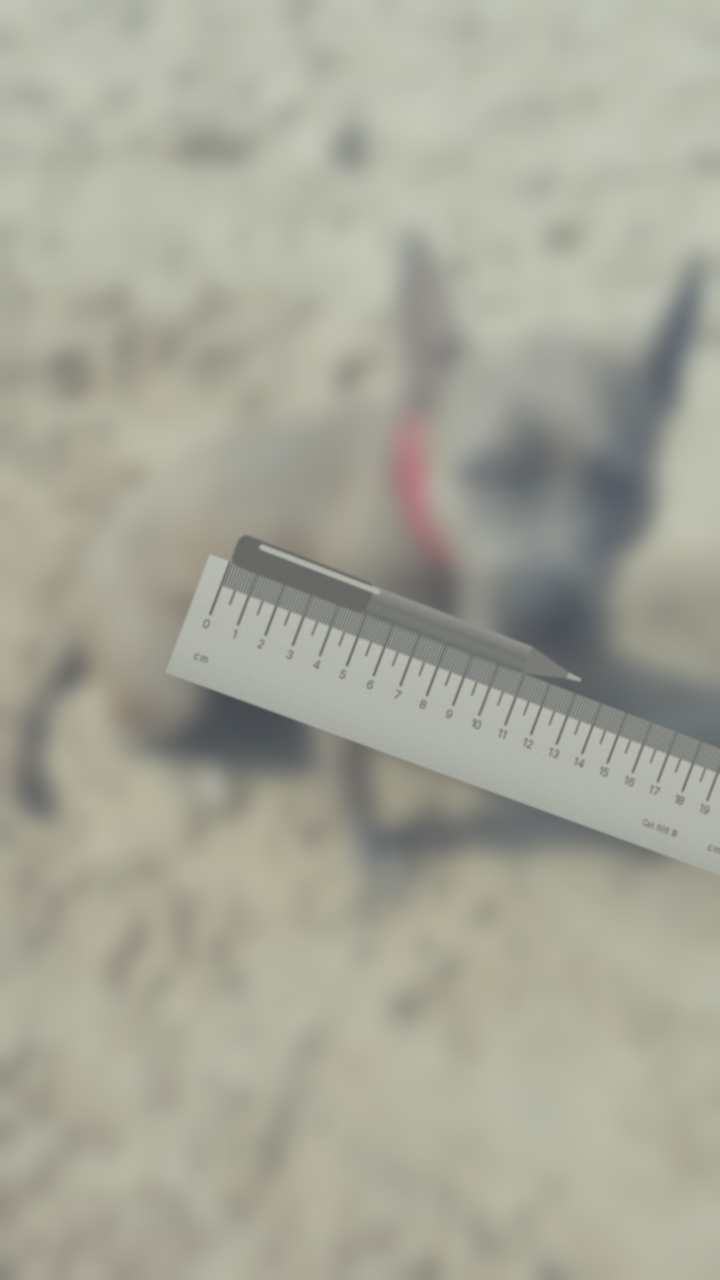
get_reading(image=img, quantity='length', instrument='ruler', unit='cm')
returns 13 cm
